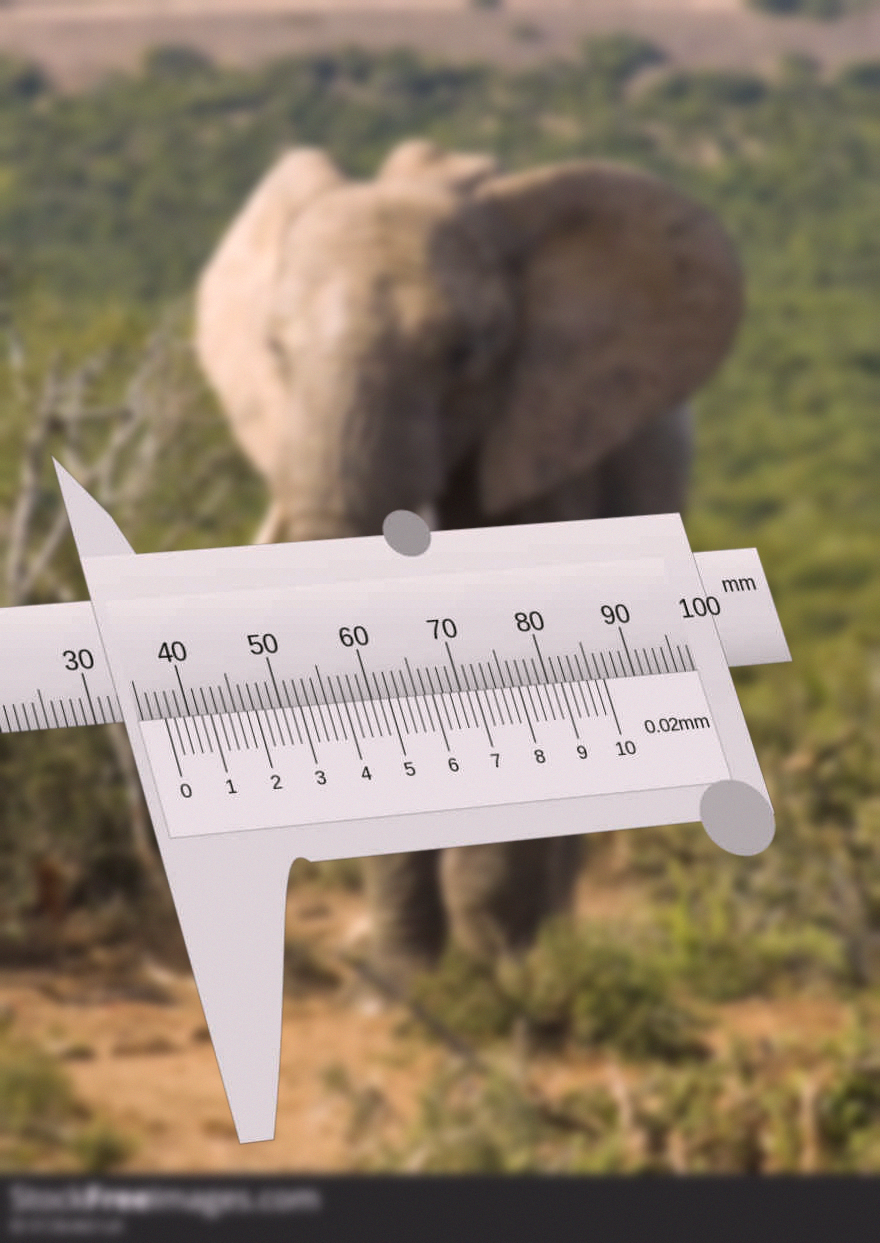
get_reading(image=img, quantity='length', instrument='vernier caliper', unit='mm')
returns 37.4 mm
